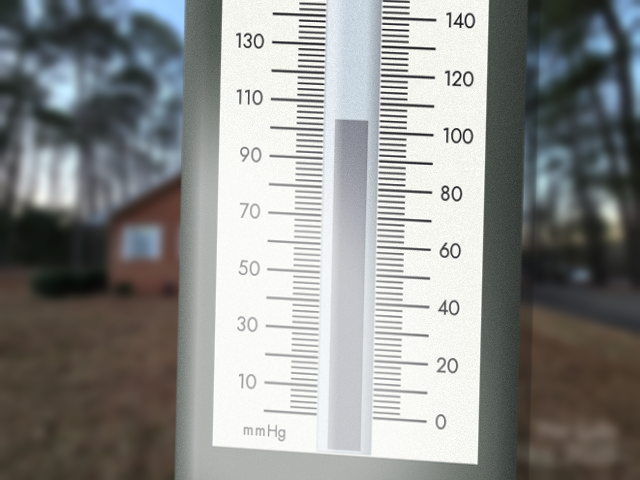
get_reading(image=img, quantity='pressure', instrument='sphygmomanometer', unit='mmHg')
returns 104 mmHg
